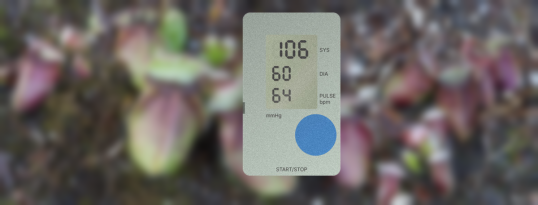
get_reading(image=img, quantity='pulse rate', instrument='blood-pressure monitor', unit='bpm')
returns 64 bpm
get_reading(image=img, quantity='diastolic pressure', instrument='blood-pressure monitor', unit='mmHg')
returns 60 mmHg
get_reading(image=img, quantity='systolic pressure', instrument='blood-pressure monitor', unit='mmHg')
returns 106 mmHg
